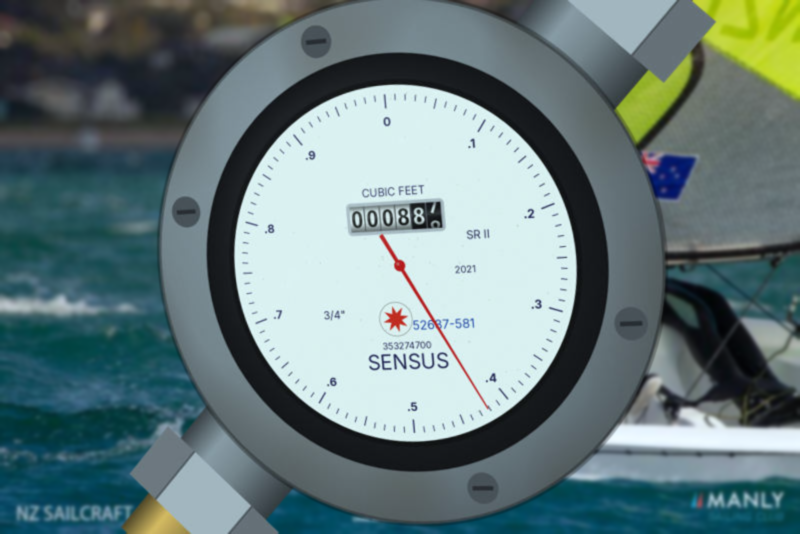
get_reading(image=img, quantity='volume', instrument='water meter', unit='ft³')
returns 887.42 ft³
